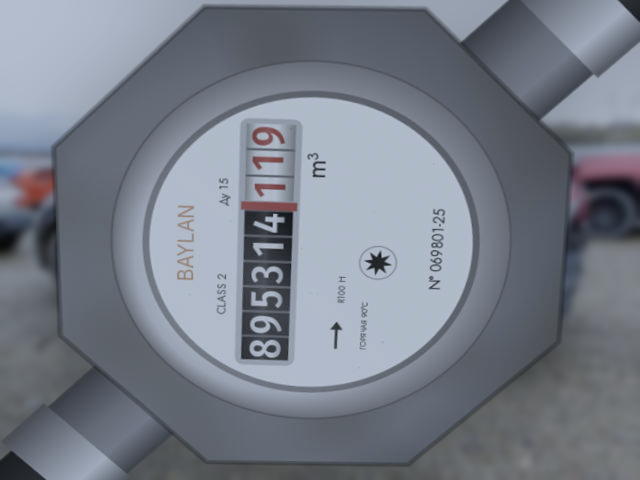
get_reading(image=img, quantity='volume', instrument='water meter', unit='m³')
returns 895314.119 m³
